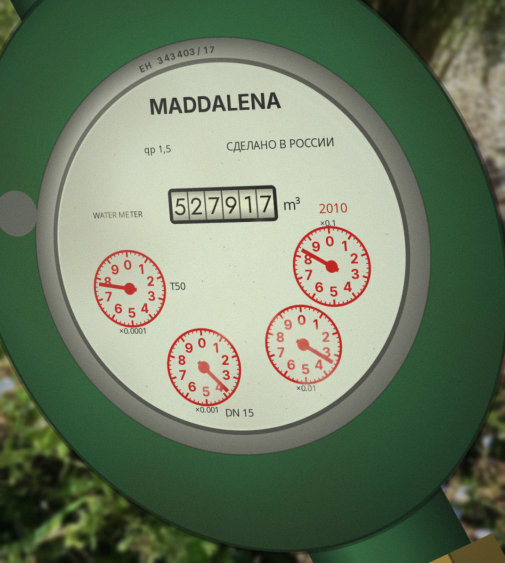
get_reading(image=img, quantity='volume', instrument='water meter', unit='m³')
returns 527917.8337 m³
